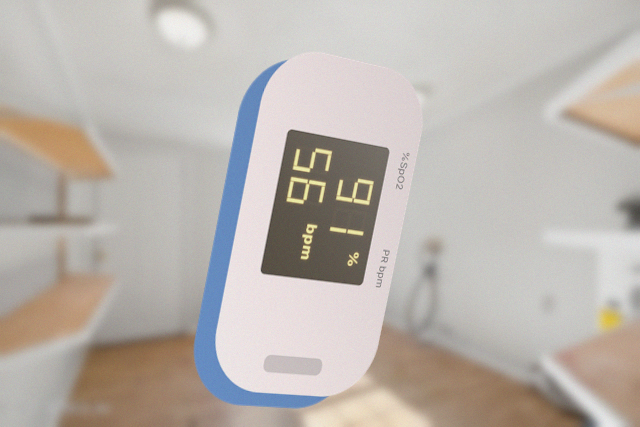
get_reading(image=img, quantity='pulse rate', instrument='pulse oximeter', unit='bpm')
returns 56 bpm
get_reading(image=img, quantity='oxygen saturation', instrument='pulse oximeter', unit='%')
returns 91 %
